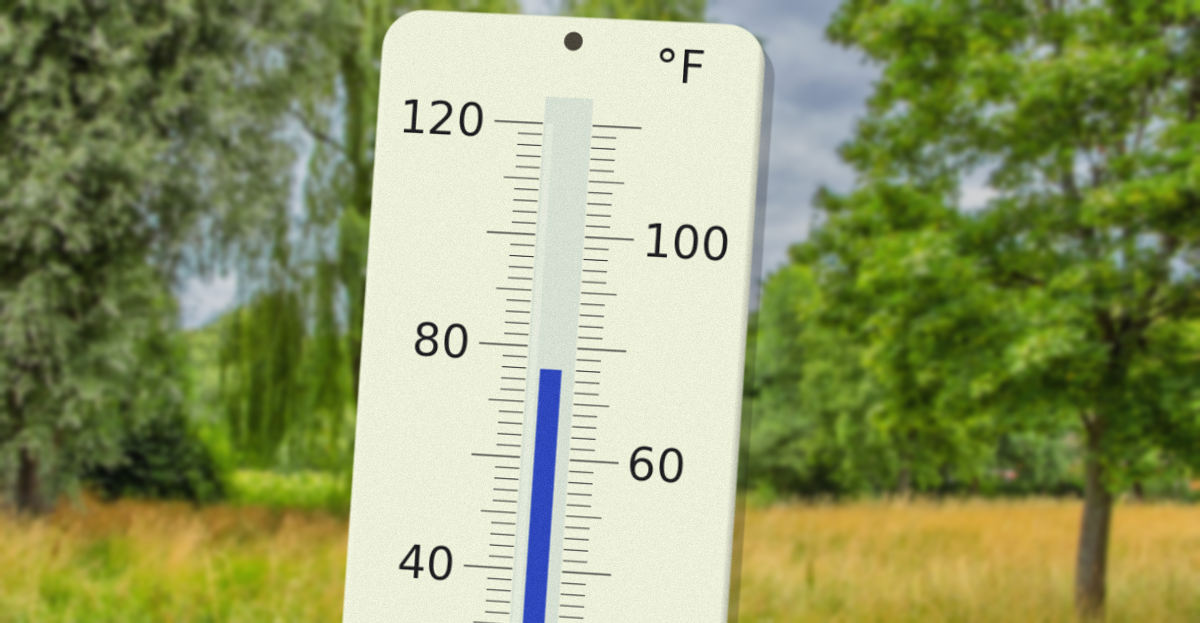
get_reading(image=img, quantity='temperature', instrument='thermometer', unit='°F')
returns 76 °F
